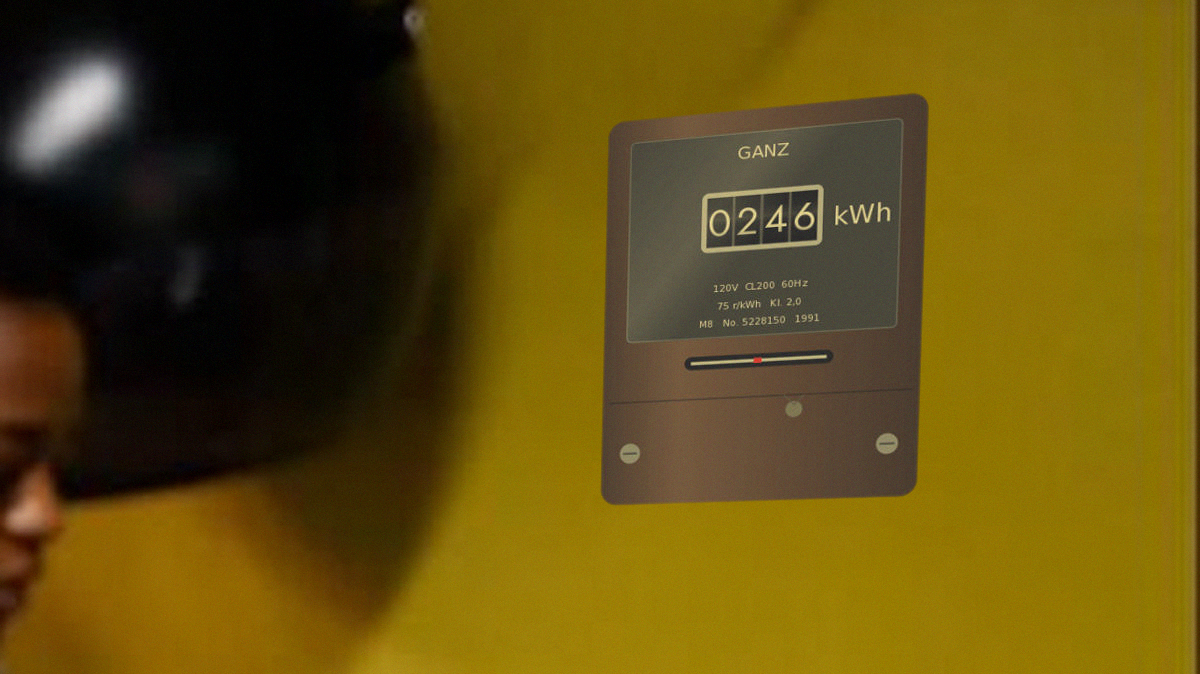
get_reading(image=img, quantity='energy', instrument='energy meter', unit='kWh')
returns 246 kWh
